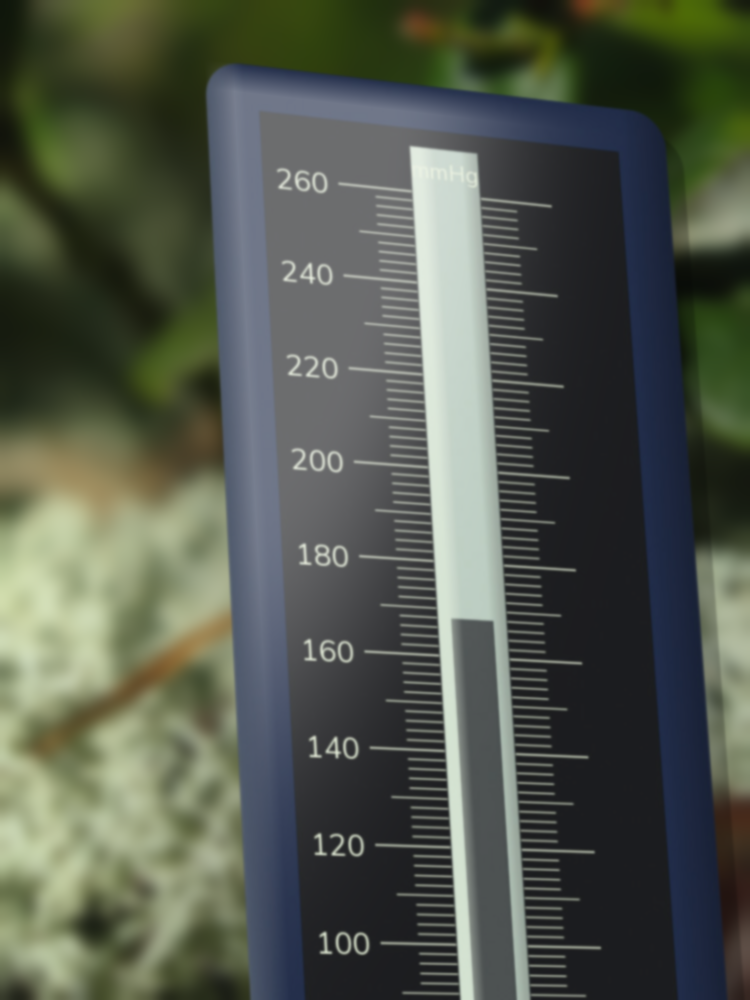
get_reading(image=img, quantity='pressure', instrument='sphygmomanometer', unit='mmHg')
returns 168 mmHg
